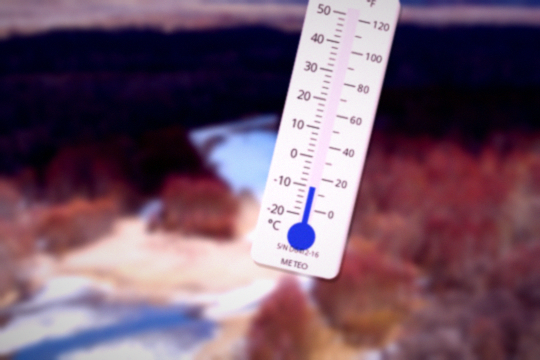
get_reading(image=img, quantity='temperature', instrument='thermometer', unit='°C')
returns -10 °C
